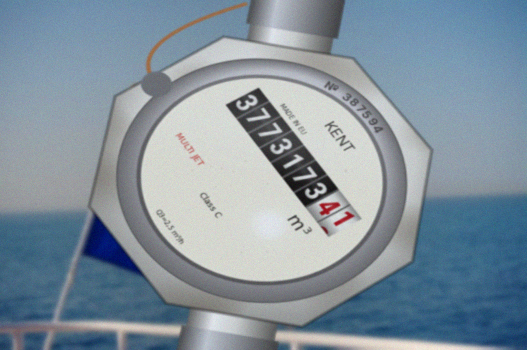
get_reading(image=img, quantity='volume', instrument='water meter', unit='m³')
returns 3773173.41 m³
